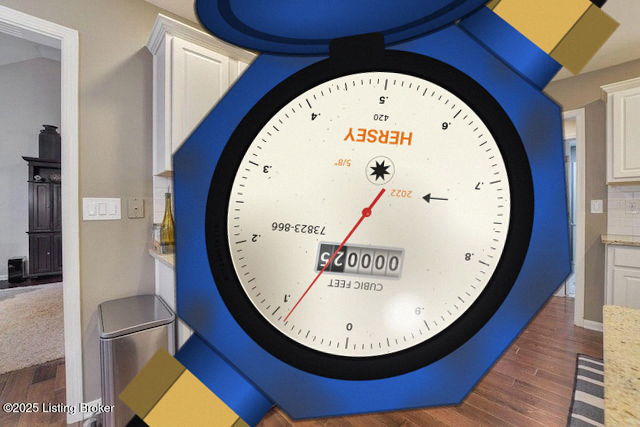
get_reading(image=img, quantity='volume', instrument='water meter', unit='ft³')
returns 25.08 ft³
